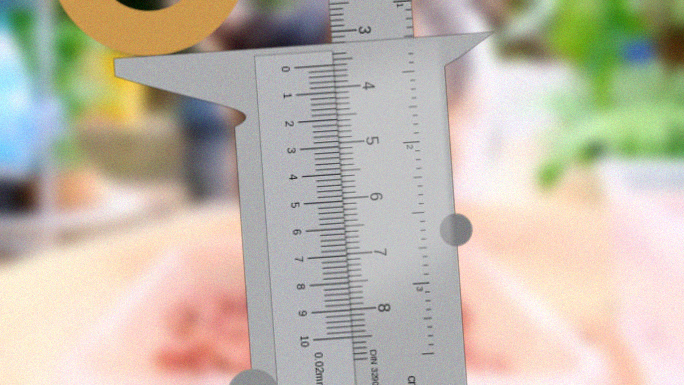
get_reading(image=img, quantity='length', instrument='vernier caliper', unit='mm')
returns 36.0 mm
